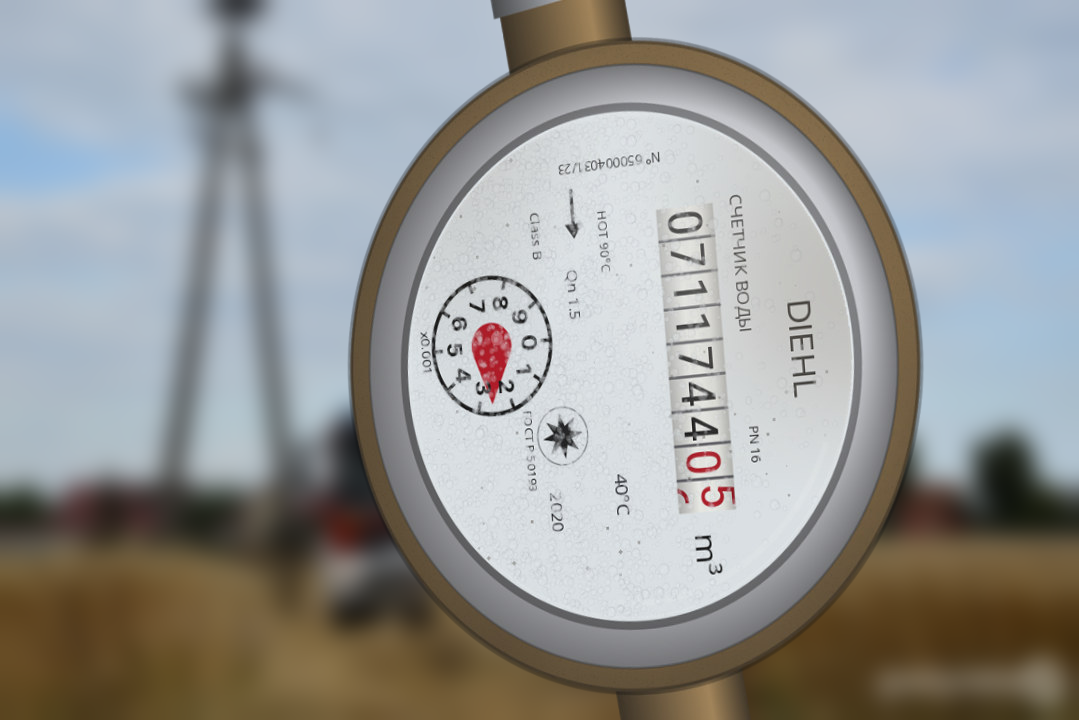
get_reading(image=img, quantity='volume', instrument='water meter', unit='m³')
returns 711744.052 m³
